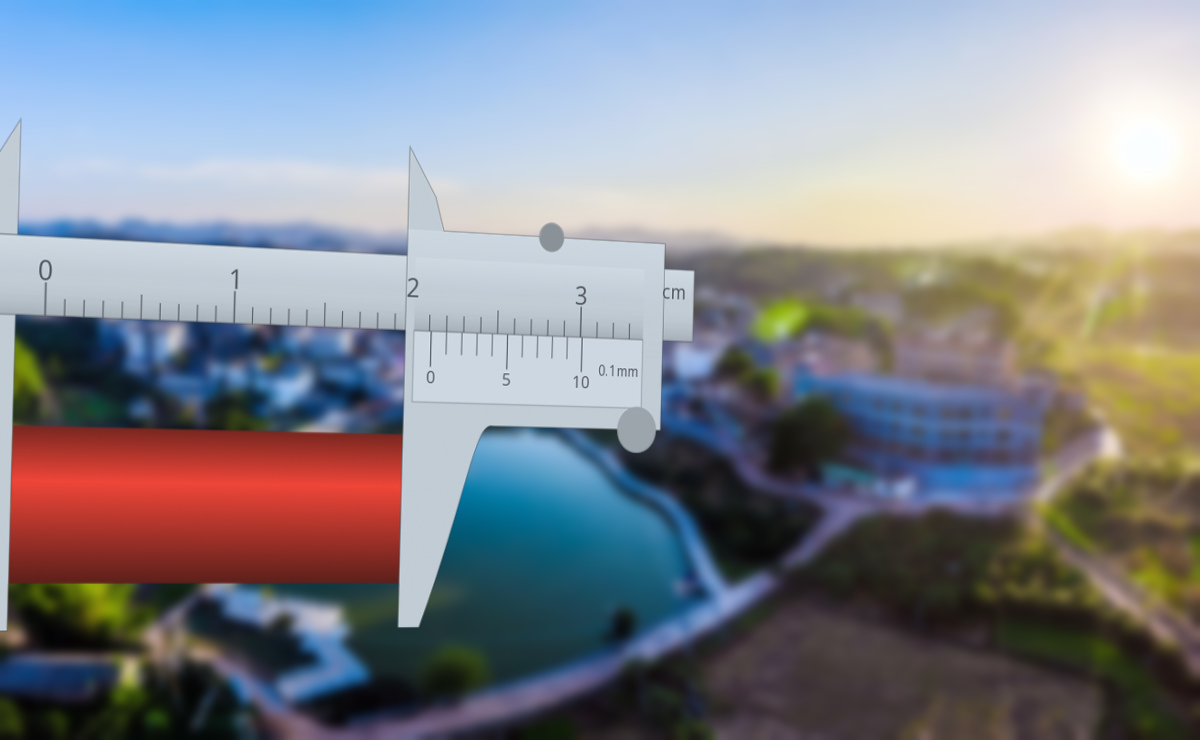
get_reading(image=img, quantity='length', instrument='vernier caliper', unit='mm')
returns 21.1 mm
